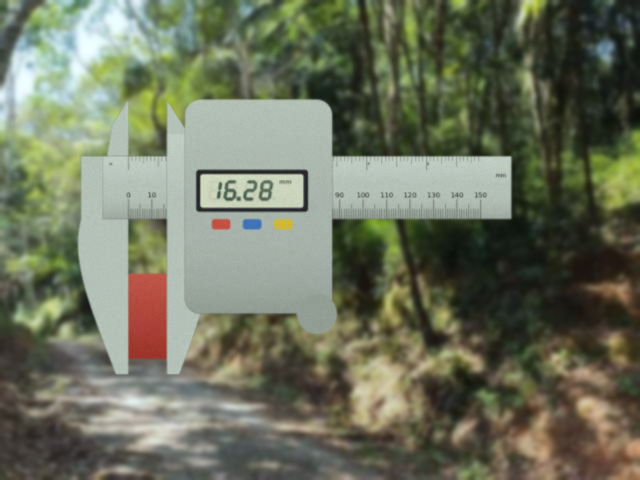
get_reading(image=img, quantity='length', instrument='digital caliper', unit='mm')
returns 16.28 mm
